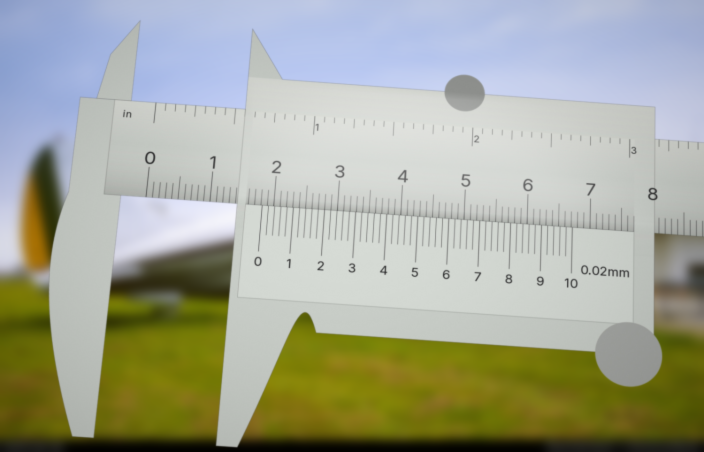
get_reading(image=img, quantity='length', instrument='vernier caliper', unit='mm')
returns 18.2 mm
